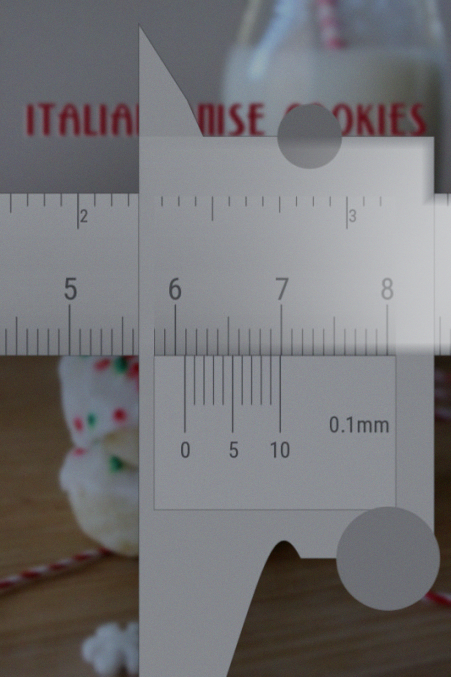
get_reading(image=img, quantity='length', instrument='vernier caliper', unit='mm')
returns 60.9 mm
